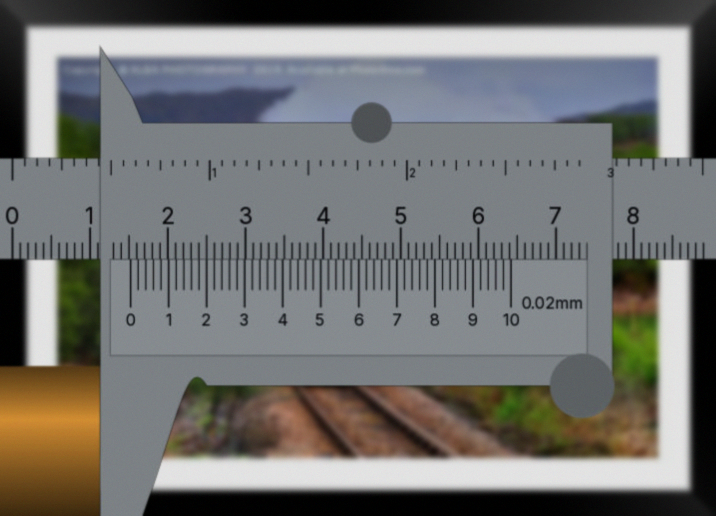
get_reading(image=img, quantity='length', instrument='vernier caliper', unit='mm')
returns 15.2 mm
